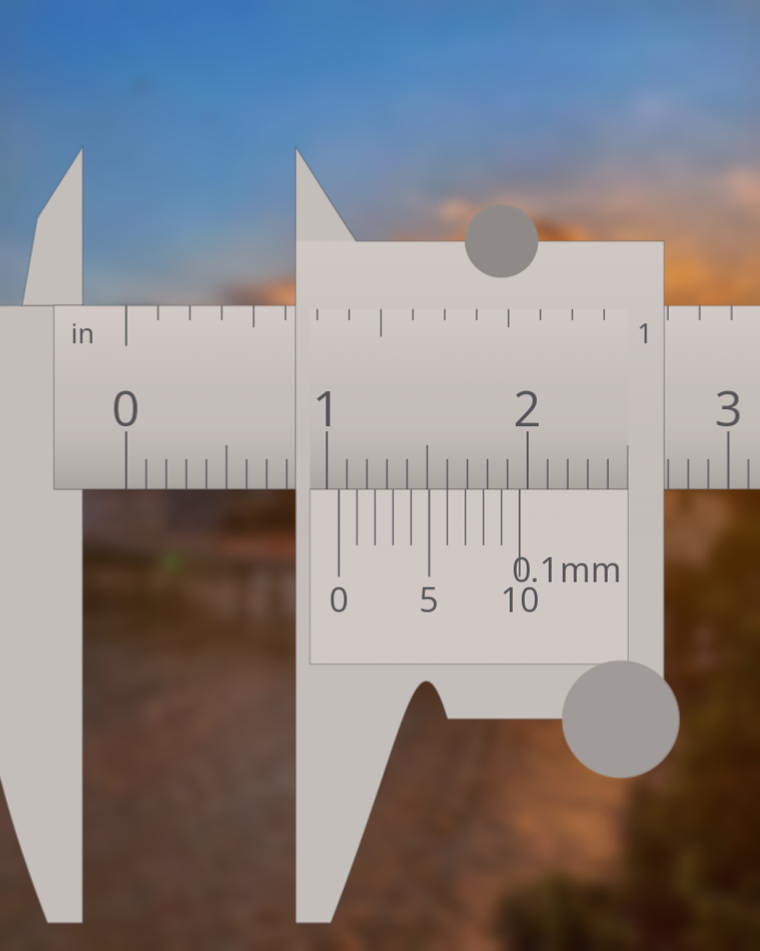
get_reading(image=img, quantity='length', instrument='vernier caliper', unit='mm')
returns 10.6 mm
